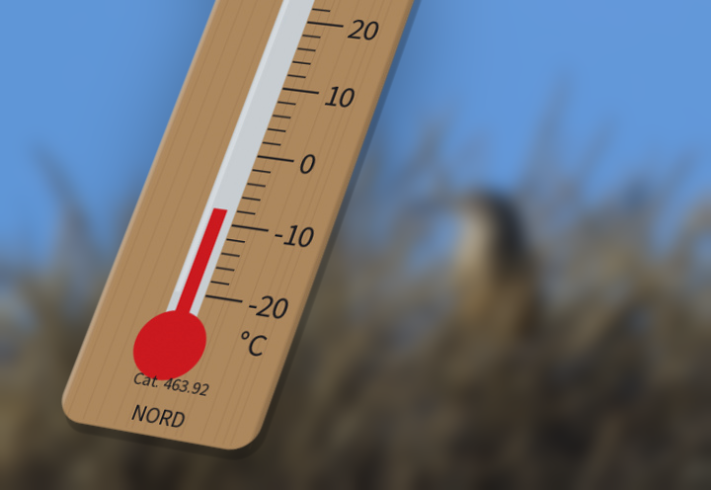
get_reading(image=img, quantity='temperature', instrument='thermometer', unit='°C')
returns -8 °C
